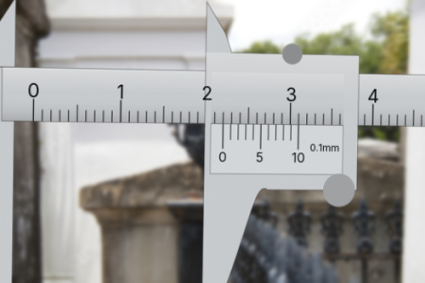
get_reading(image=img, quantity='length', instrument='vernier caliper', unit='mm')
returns 22.0 mm
